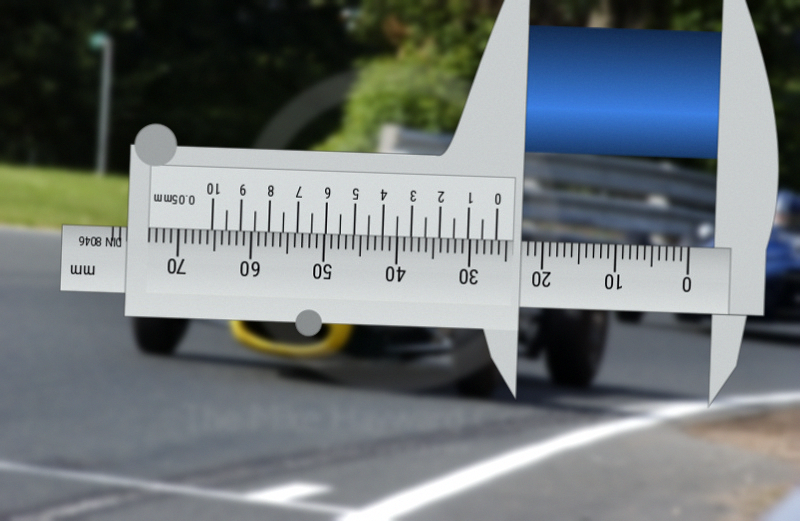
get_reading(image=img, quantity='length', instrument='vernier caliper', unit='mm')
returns 26.4 mm
